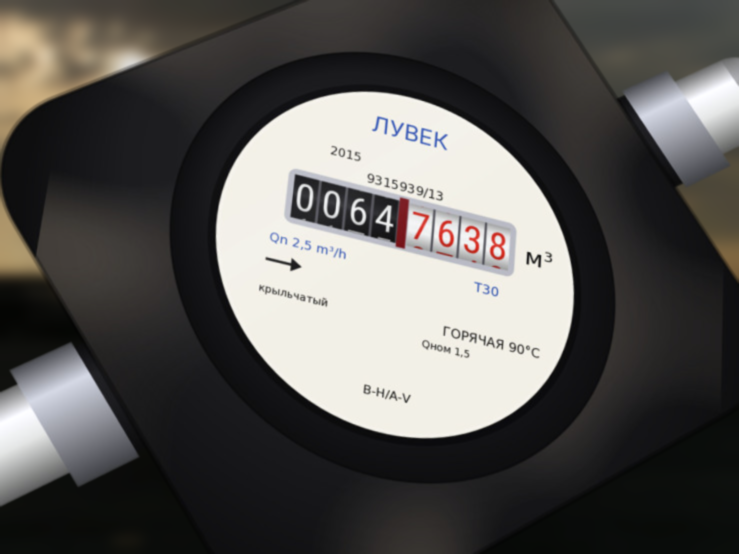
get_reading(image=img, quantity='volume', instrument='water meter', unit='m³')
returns 64.7638 m³
